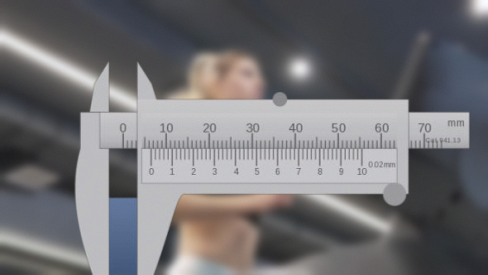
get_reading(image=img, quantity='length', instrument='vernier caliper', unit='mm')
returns 6.5 mm
